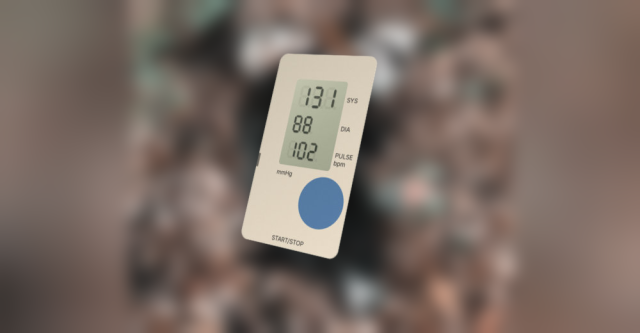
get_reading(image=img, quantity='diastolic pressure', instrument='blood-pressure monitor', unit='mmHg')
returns 88 mmHg
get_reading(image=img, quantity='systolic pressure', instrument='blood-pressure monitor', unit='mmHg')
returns 131 mmHg
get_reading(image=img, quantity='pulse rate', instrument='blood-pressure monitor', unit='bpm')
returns 102 bpm
